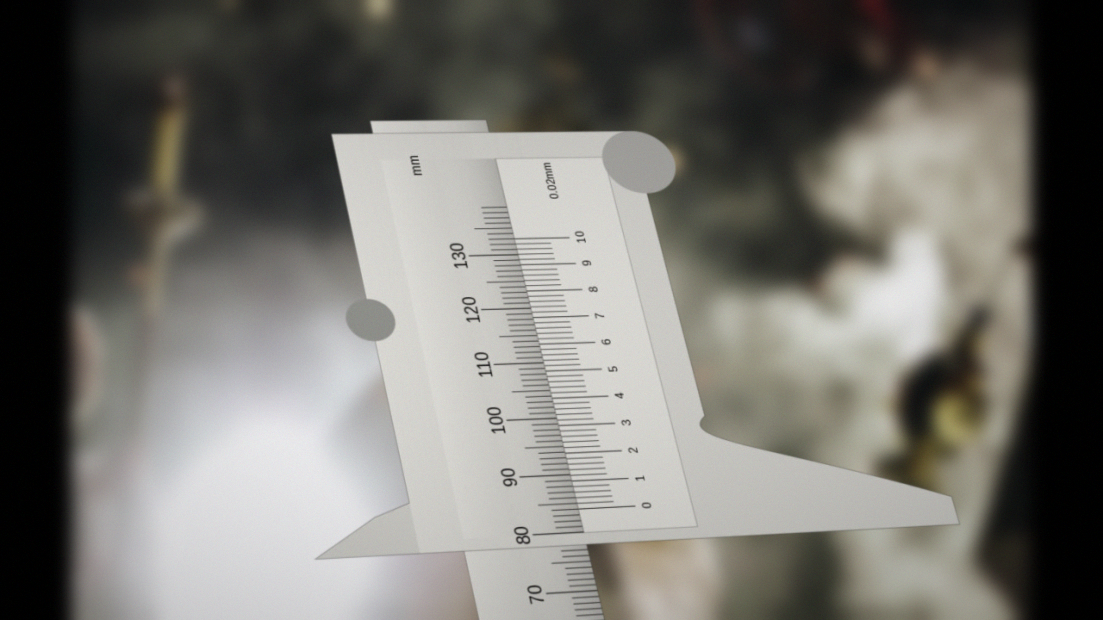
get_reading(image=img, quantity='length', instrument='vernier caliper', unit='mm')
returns 84.0 mm
